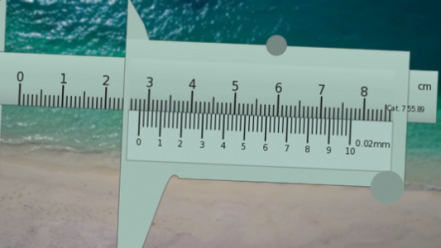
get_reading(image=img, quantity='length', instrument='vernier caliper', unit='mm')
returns 28.0 mm
